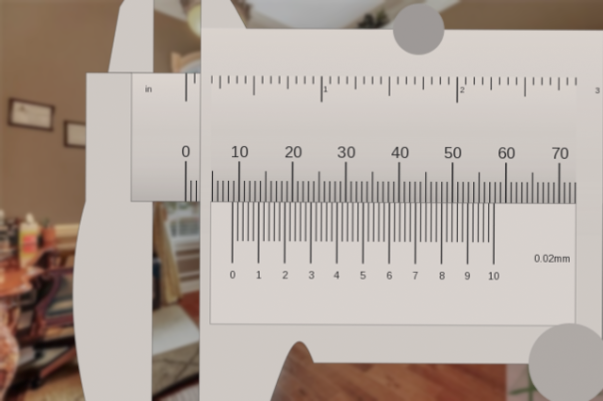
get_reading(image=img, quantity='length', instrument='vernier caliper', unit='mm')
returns 8.8 mm
